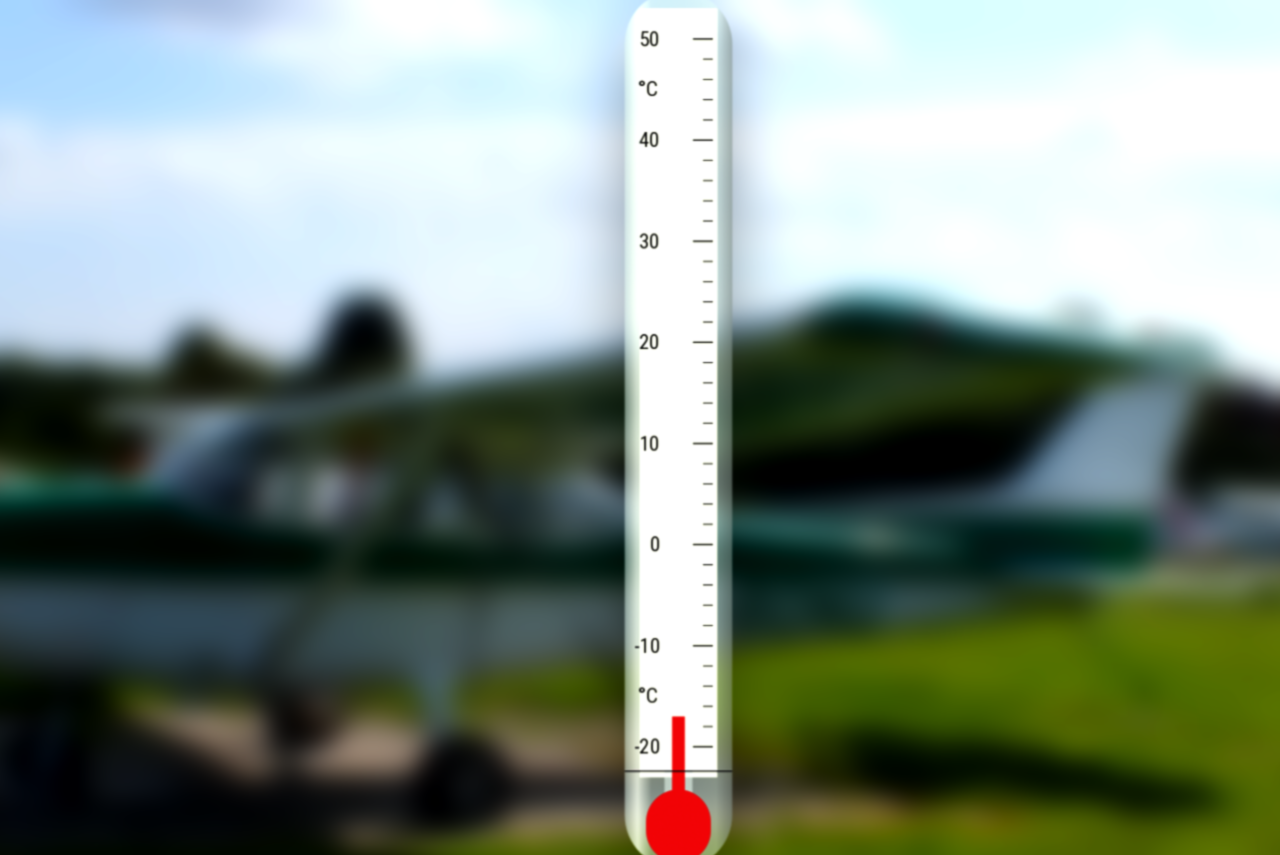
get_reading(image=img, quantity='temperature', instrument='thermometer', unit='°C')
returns -17 °C
